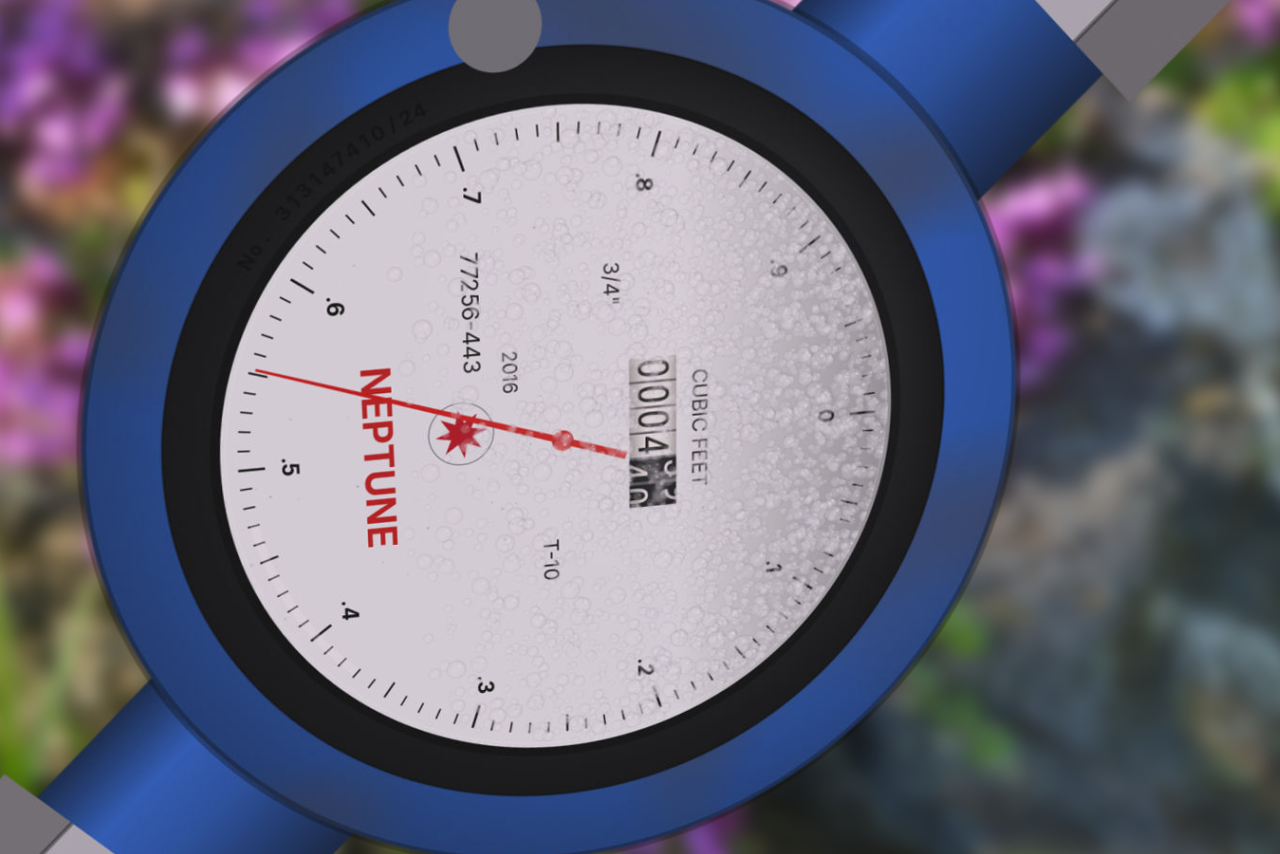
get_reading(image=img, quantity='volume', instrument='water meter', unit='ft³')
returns 439.55 ft³
